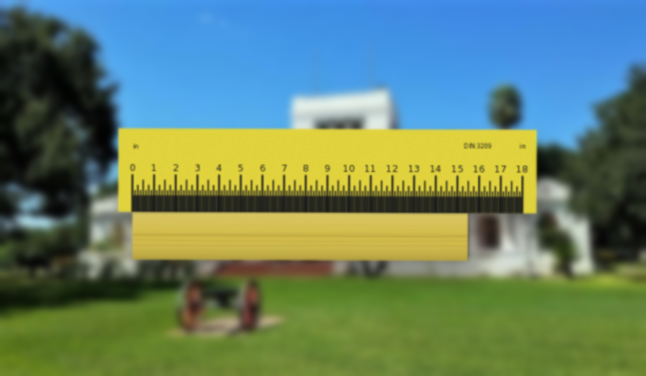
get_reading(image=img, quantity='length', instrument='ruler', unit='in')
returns 15.5 in
